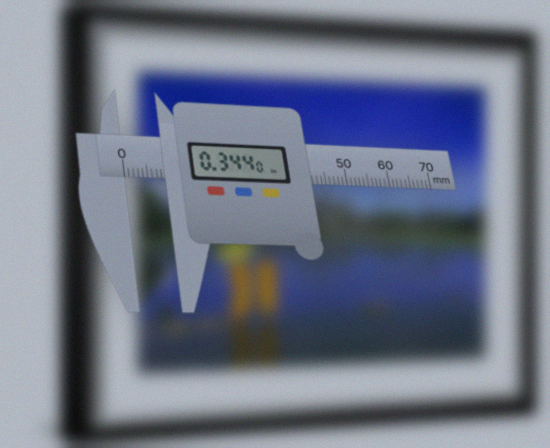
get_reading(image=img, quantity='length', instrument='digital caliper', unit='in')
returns 0.3440 in
